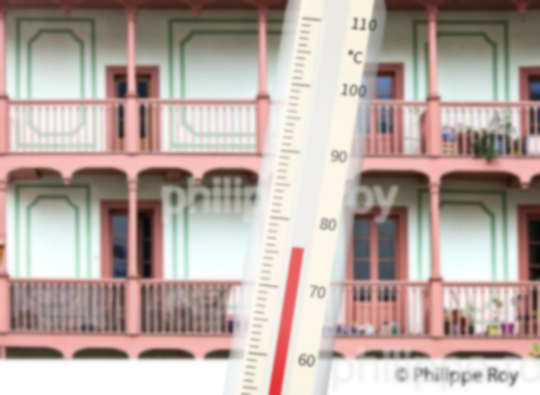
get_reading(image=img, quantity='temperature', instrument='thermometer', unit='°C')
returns 76 °C
